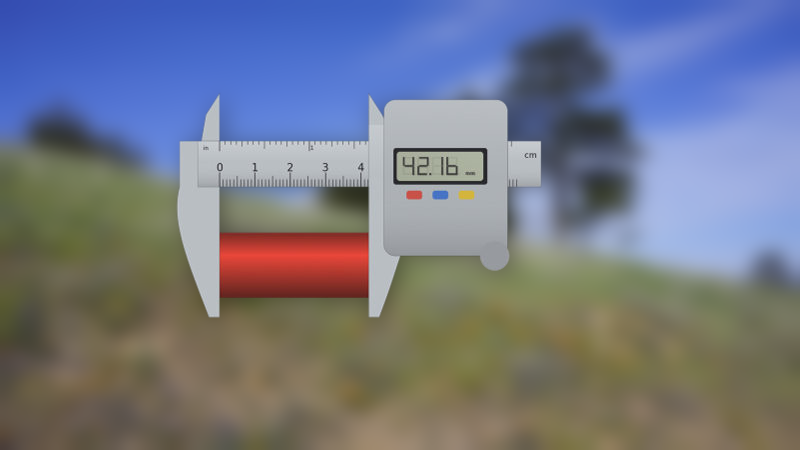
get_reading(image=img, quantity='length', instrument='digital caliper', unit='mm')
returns 42.16 mm
